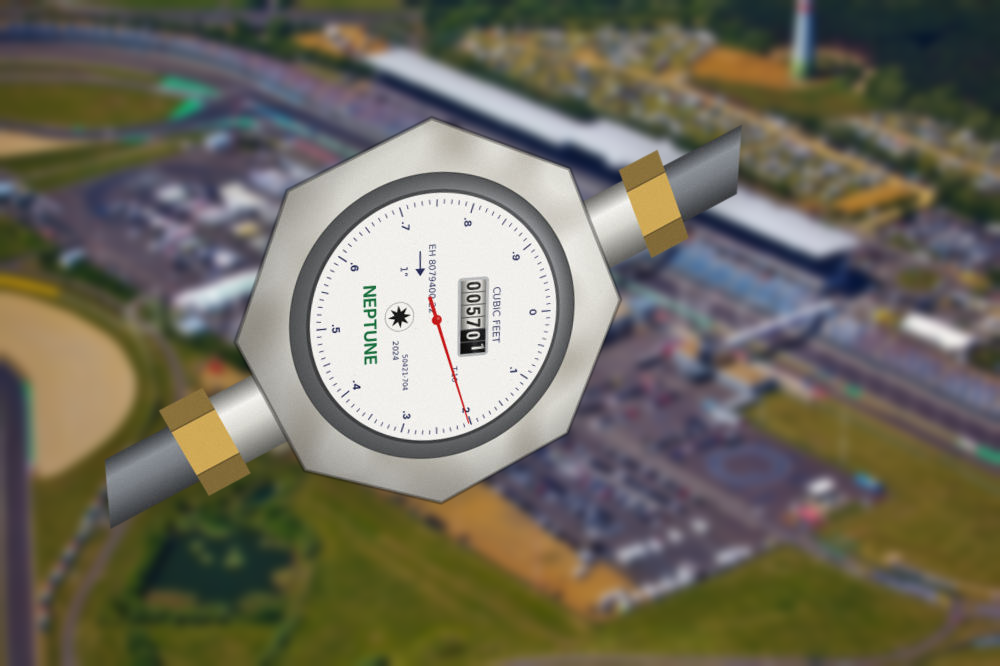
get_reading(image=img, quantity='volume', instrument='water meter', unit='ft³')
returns 5701.20 ft³
